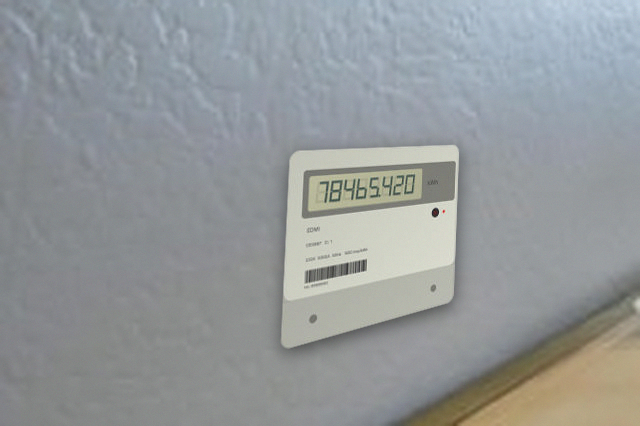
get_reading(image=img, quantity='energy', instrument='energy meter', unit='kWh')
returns 78465.420 kWh
